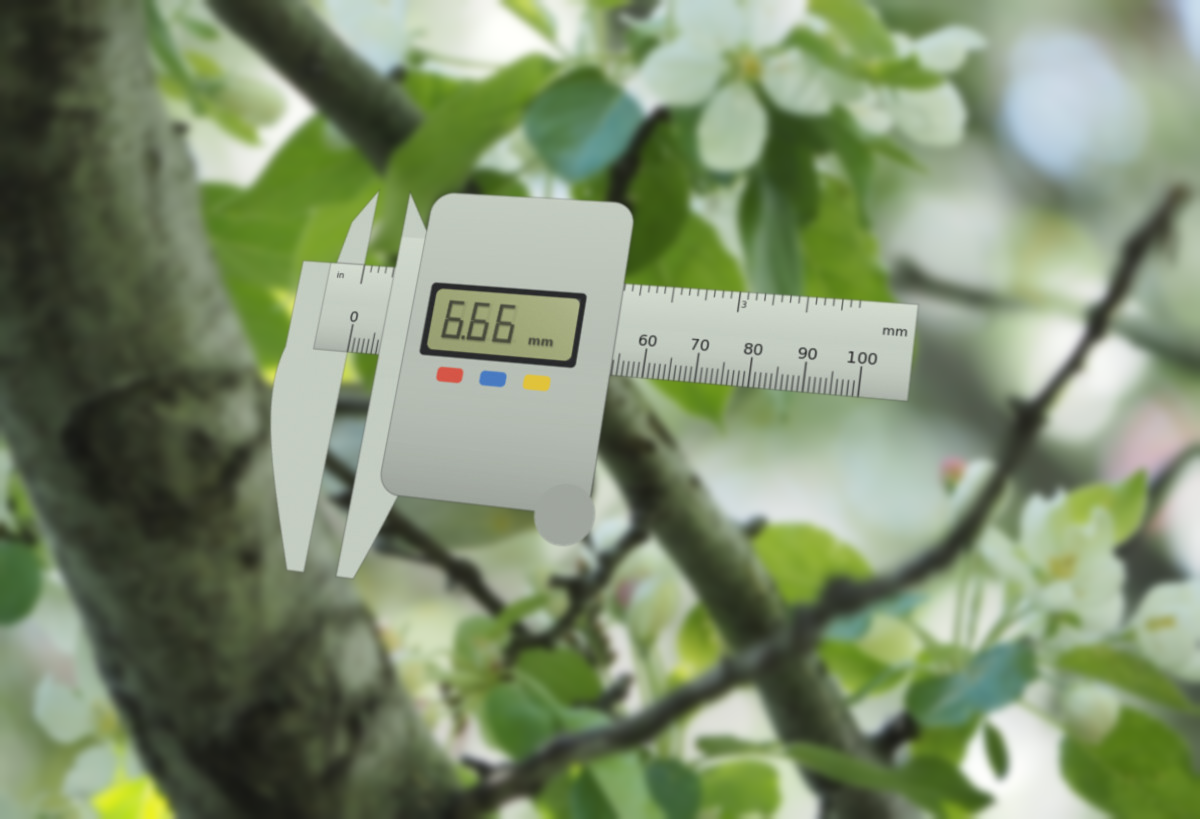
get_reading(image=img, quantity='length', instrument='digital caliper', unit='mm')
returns 6.66 mm
